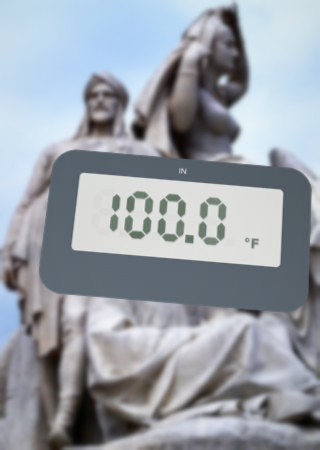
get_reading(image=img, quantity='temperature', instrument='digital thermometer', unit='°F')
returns 100.0 °F
